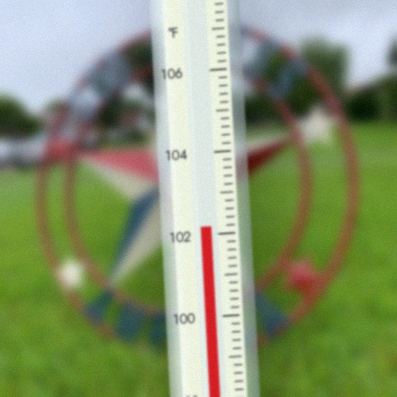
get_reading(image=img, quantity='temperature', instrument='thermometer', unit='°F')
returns 102.2 °F
